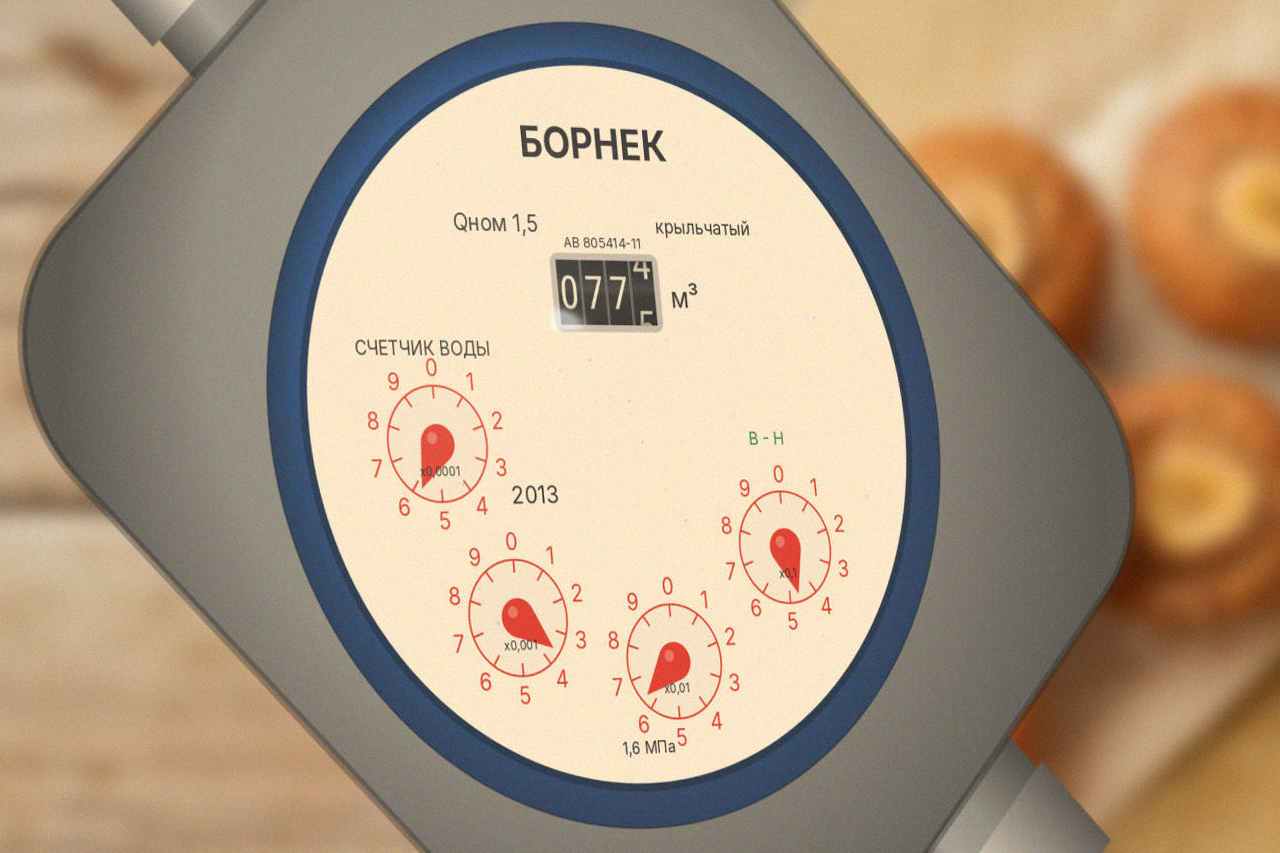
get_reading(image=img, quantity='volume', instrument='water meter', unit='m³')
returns 774.4635 m³
